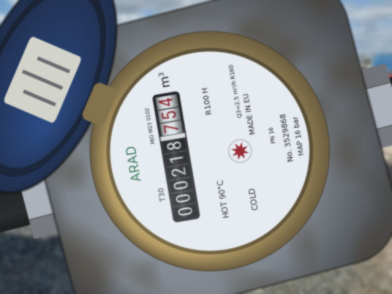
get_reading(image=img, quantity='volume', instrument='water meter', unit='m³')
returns 218.754 m³
